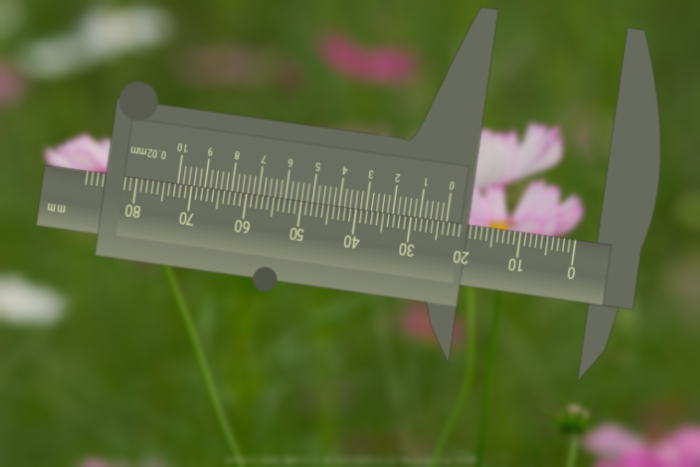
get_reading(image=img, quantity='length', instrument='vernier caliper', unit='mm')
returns 23.5 mm
